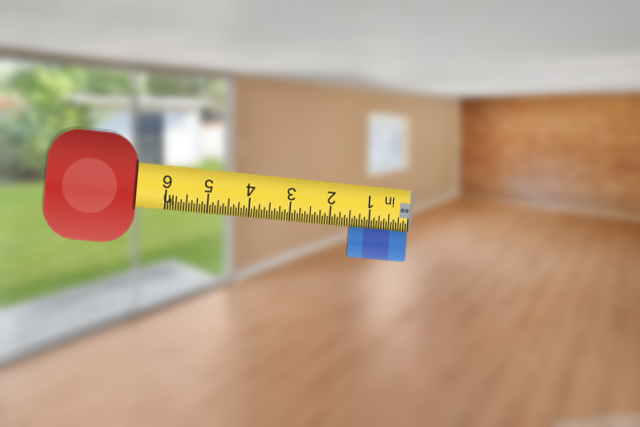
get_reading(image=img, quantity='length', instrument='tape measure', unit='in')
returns 1.5 in
